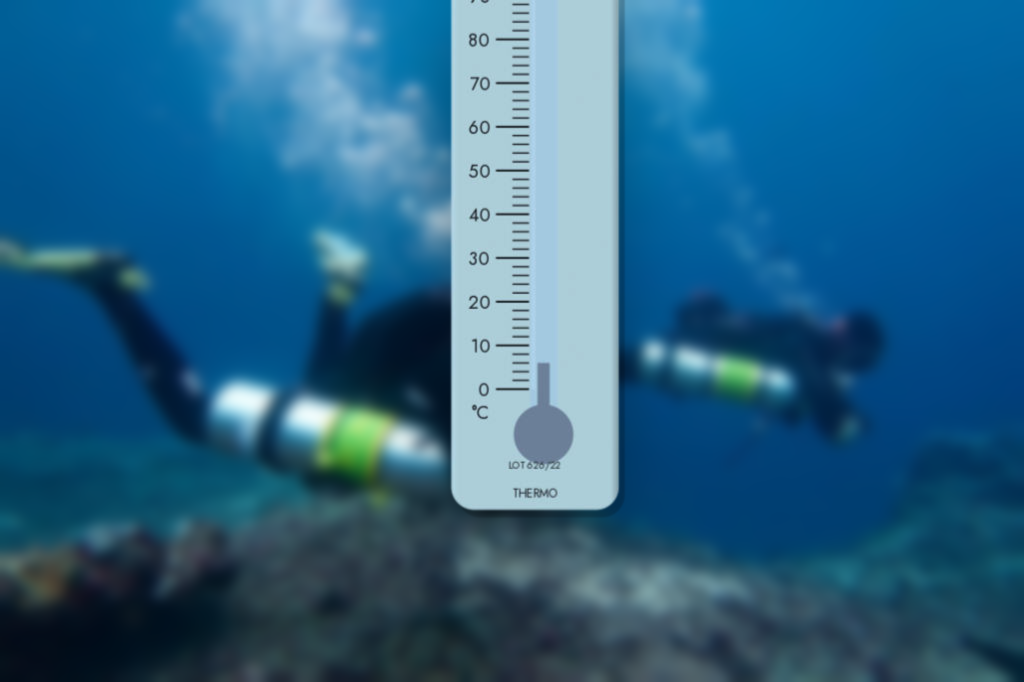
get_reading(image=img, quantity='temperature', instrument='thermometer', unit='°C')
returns 6 °C
